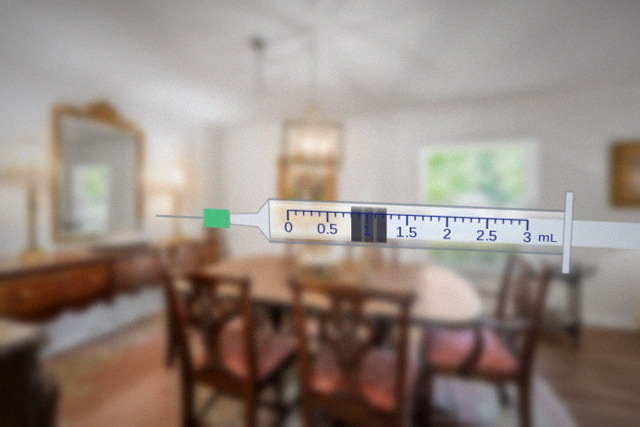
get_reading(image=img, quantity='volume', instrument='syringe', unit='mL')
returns 0.8 mL
